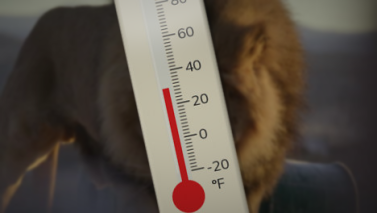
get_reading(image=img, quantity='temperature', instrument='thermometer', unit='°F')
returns 30 °F
